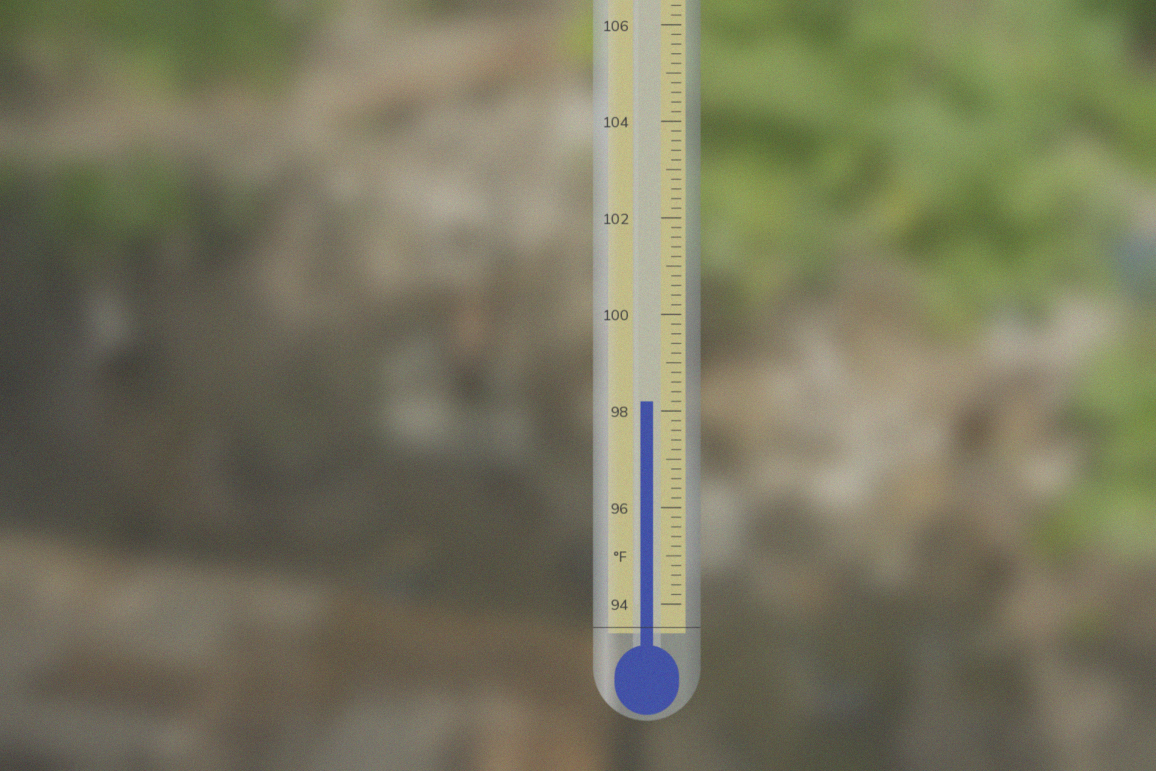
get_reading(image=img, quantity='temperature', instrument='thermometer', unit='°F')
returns 98.2 °F
